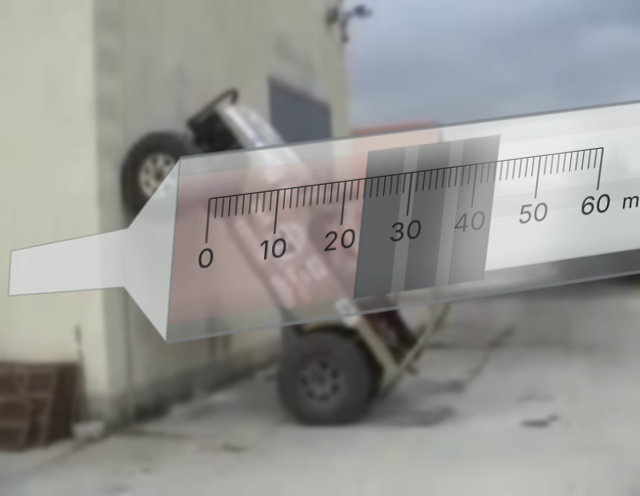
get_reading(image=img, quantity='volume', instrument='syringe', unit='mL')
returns 23 mL
